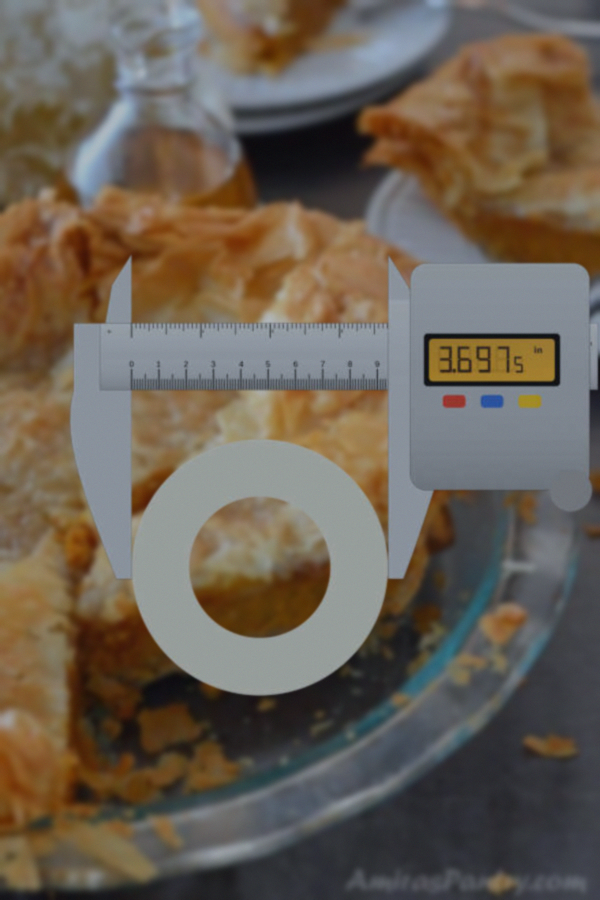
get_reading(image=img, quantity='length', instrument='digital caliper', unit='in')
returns 3.6975 in
